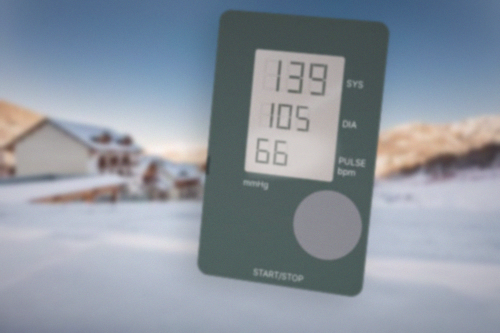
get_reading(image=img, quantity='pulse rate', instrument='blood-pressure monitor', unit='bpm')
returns 66 bpm
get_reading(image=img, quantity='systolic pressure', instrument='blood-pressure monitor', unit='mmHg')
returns 139 mmHg
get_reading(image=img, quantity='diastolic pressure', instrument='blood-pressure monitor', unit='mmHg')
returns 105 mmHg
